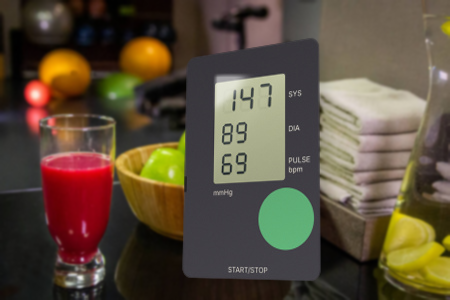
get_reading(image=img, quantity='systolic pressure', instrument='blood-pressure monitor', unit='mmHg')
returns 147 mmHg
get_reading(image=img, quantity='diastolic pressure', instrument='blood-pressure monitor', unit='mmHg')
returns 89 mmHg
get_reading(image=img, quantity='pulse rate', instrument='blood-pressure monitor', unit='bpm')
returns 69 bpm
